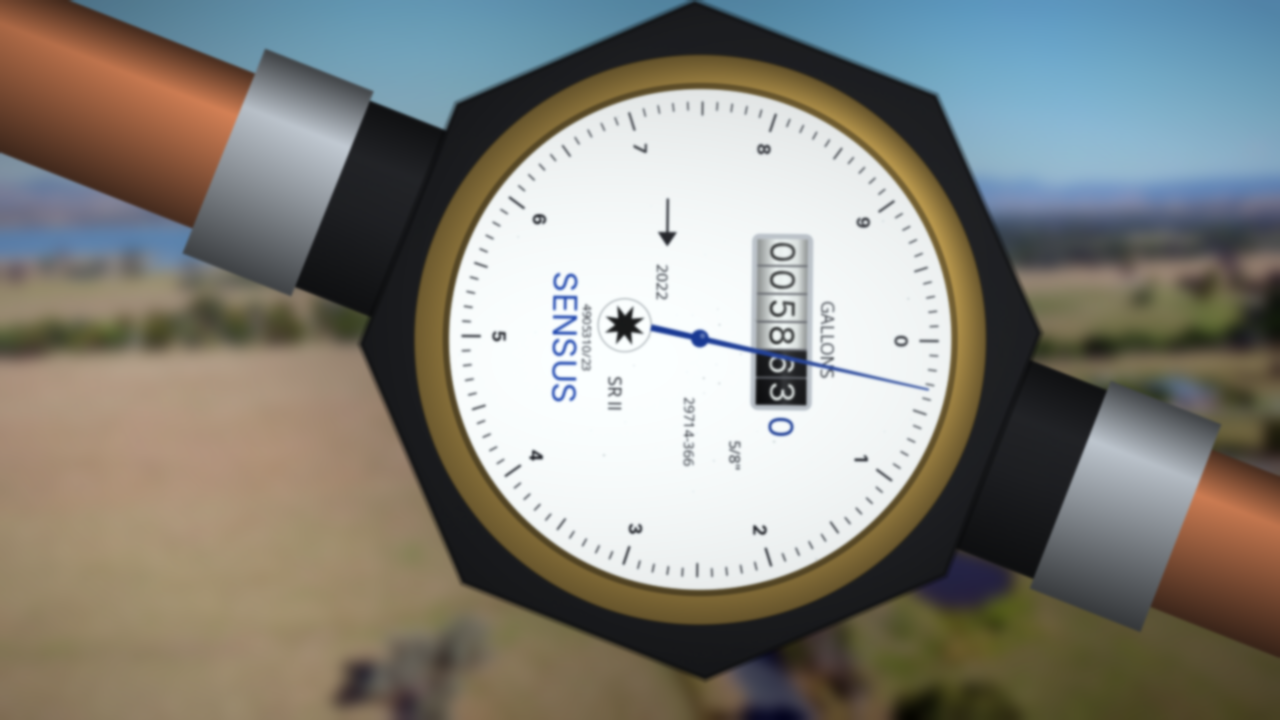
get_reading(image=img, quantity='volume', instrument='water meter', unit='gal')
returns 58630.3 gal
